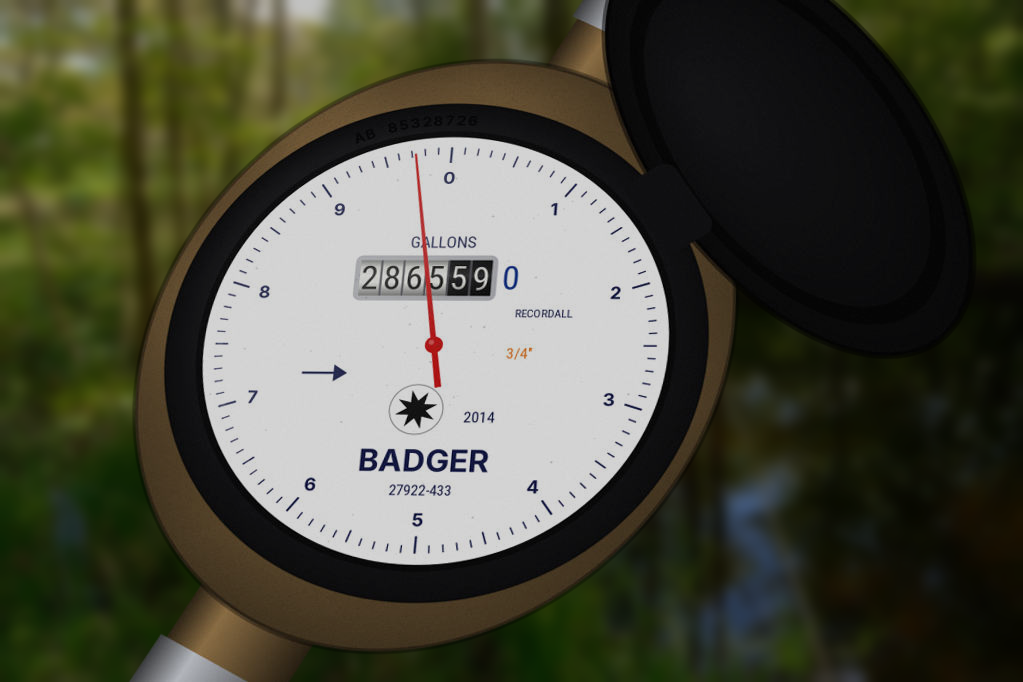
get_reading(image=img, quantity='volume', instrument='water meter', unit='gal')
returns 2865589.7 gal
